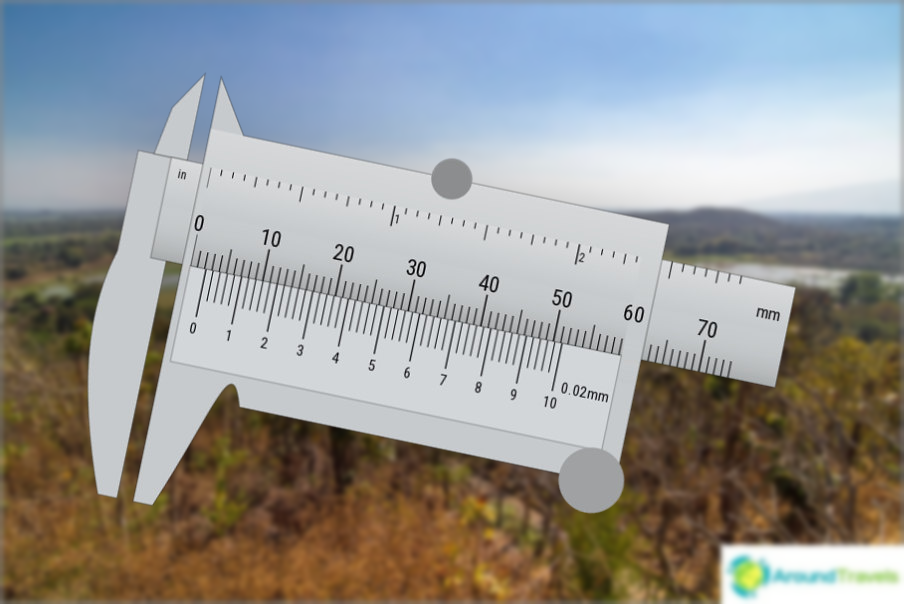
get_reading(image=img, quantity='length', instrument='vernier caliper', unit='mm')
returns 2.2 mm
